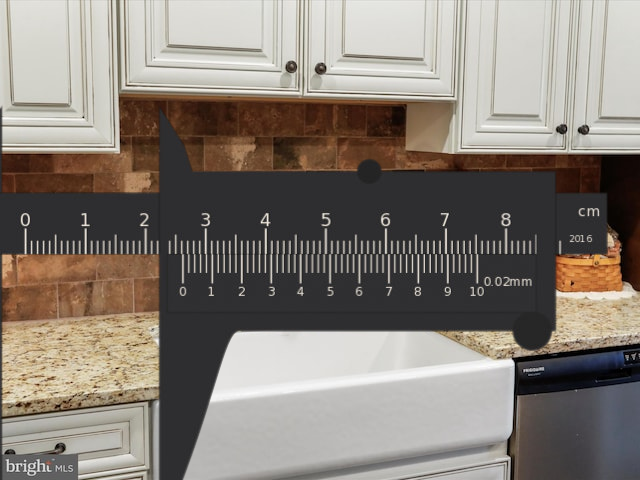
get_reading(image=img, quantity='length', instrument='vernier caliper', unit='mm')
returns 26.2 mm
